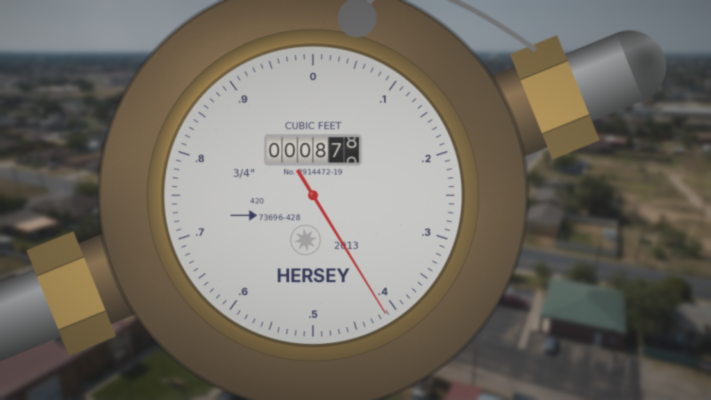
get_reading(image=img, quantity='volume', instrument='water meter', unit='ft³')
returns 878.41 ft³
